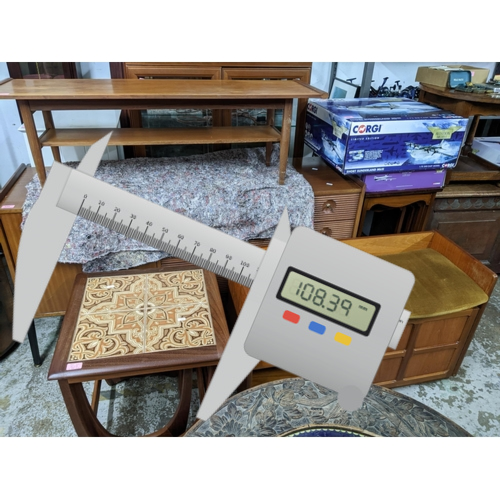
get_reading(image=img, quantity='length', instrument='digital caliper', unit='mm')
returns 108.39 mm
